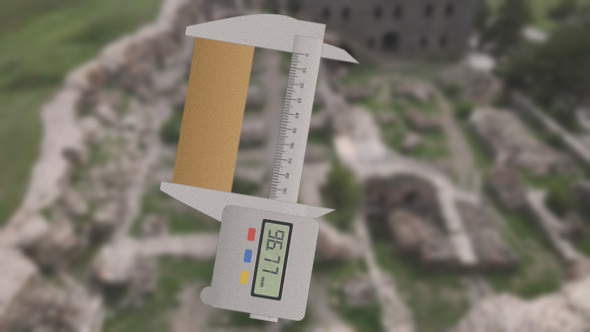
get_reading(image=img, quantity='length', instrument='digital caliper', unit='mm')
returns 96.77 mm
